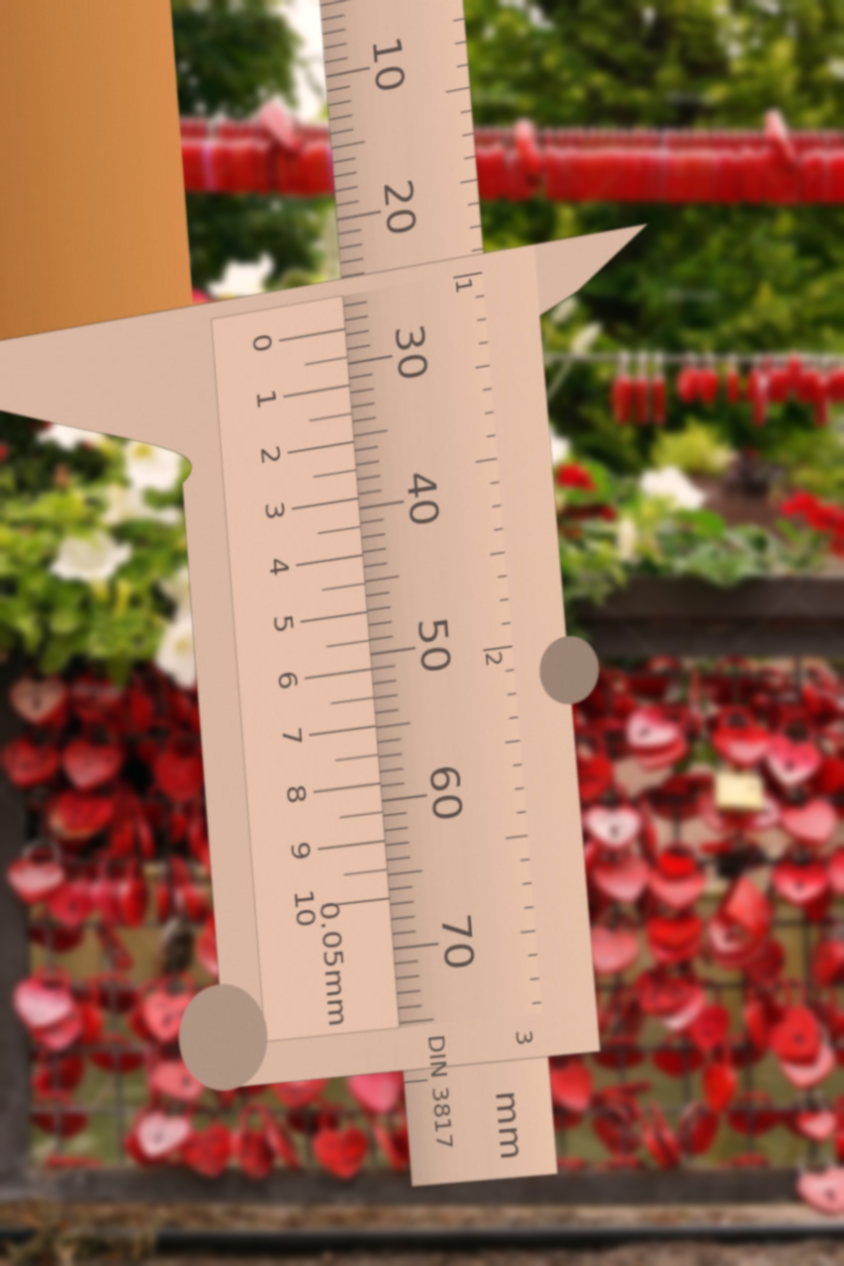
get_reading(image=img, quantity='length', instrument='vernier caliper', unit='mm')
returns 27.6 mm
